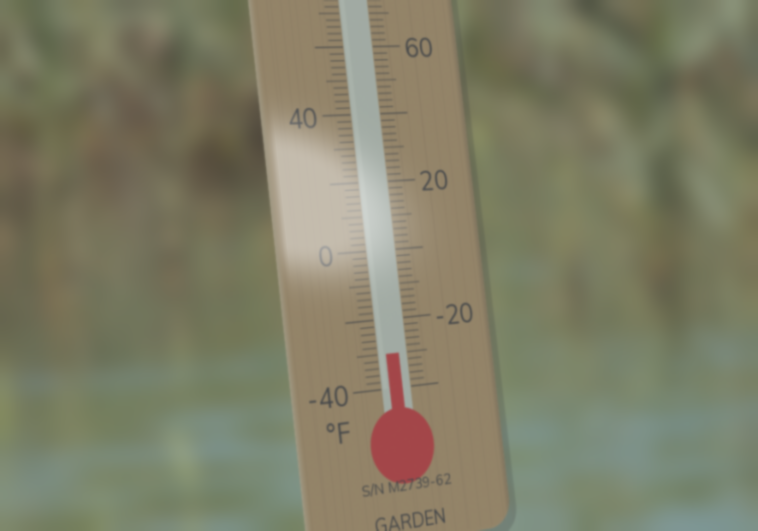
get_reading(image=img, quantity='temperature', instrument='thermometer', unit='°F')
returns -30 °F
